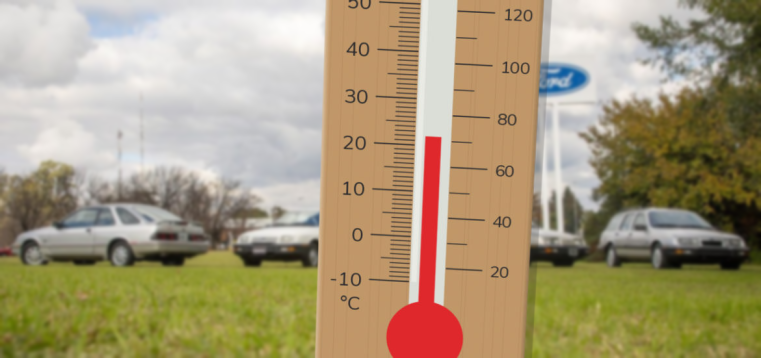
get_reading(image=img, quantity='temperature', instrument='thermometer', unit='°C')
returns 22 °C
